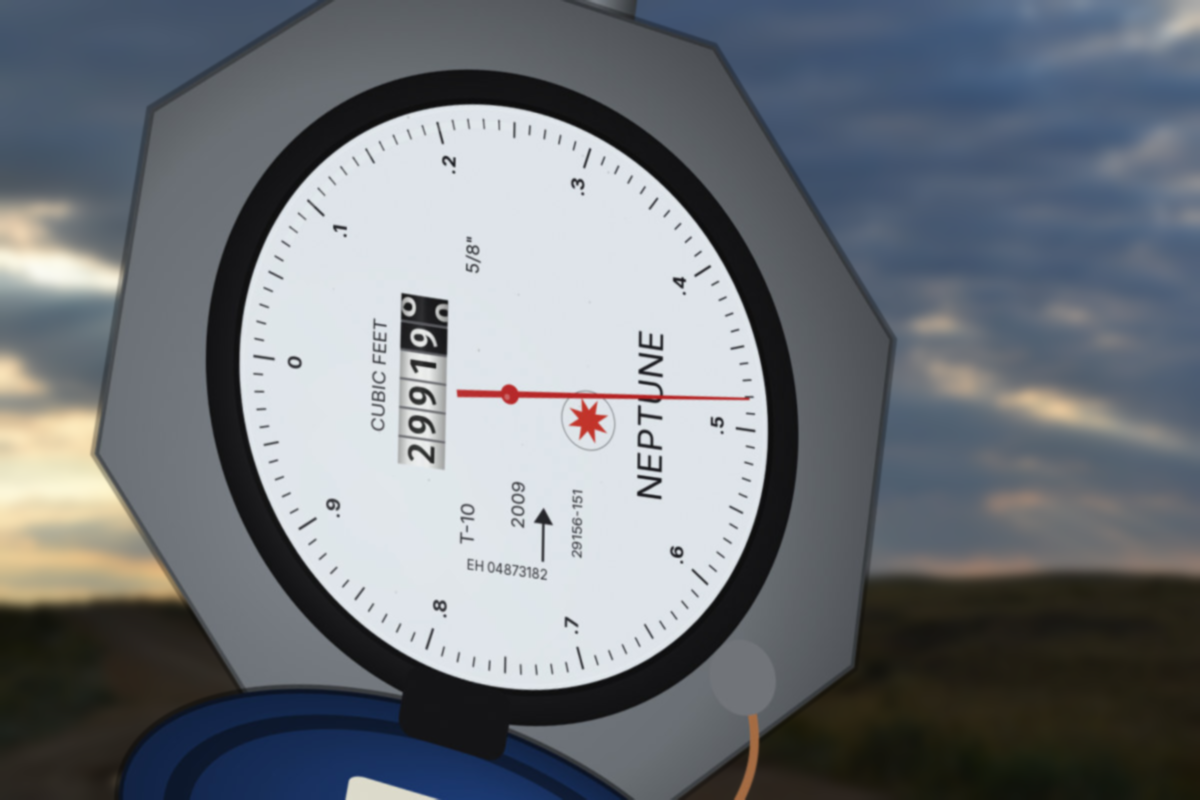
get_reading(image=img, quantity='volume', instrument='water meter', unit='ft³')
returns 299198.48 ft³
